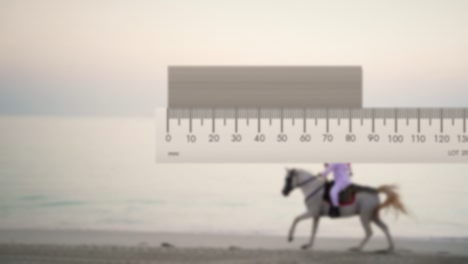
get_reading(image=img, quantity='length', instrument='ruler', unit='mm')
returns 85 mm
